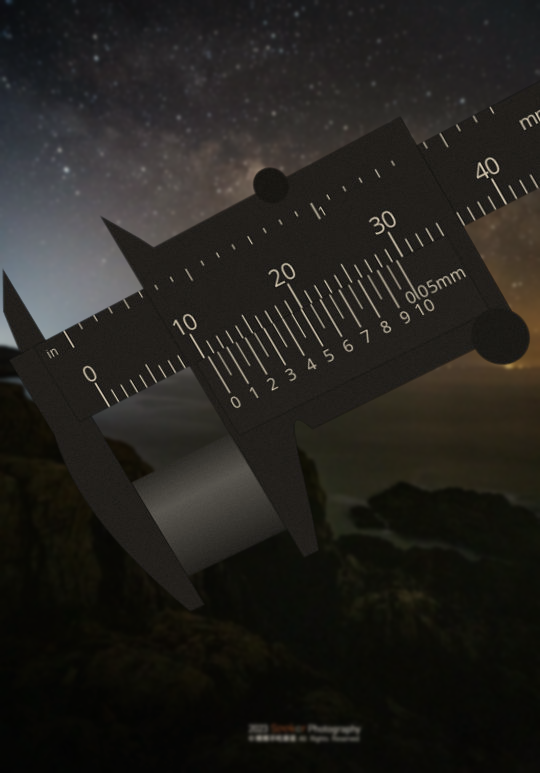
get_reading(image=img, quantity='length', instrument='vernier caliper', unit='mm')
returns 10.4 mm
